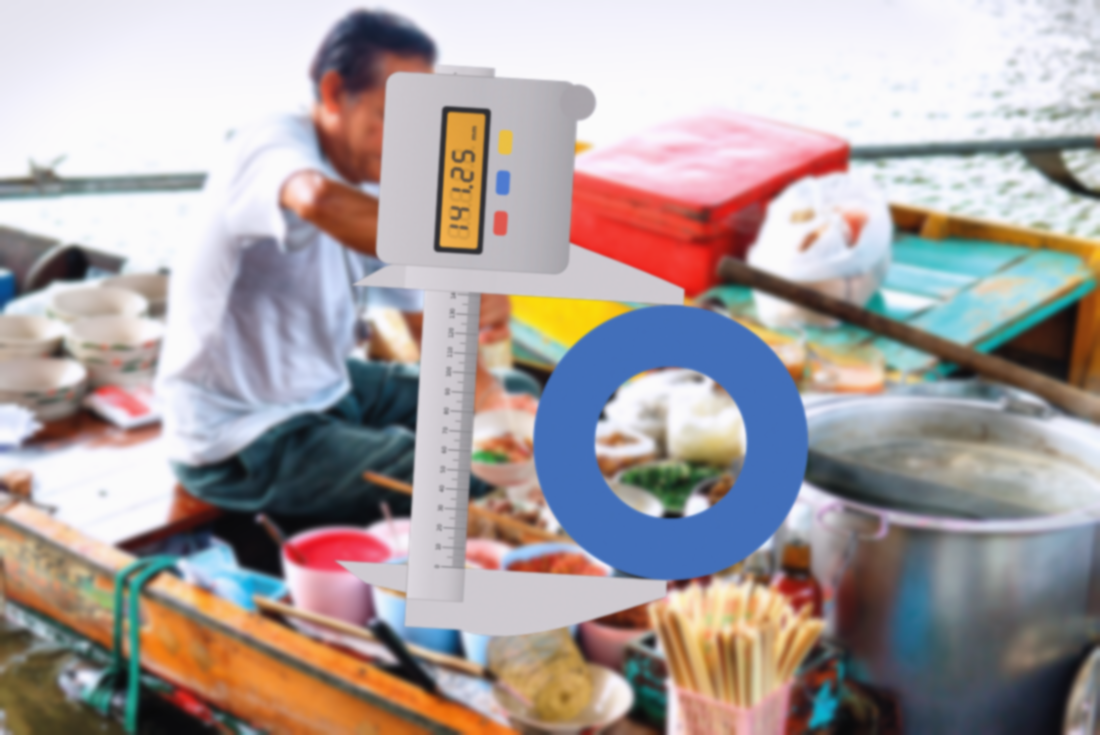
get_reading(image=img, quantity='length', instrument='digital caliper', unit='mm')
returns 141.25 mm
